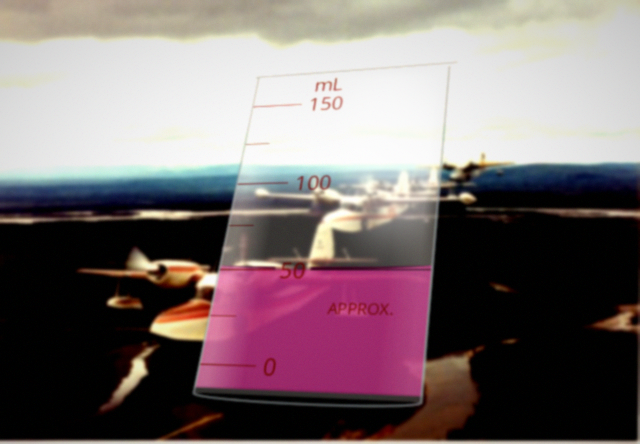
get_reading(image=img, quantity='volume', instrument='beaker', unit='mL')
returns 50 mL
